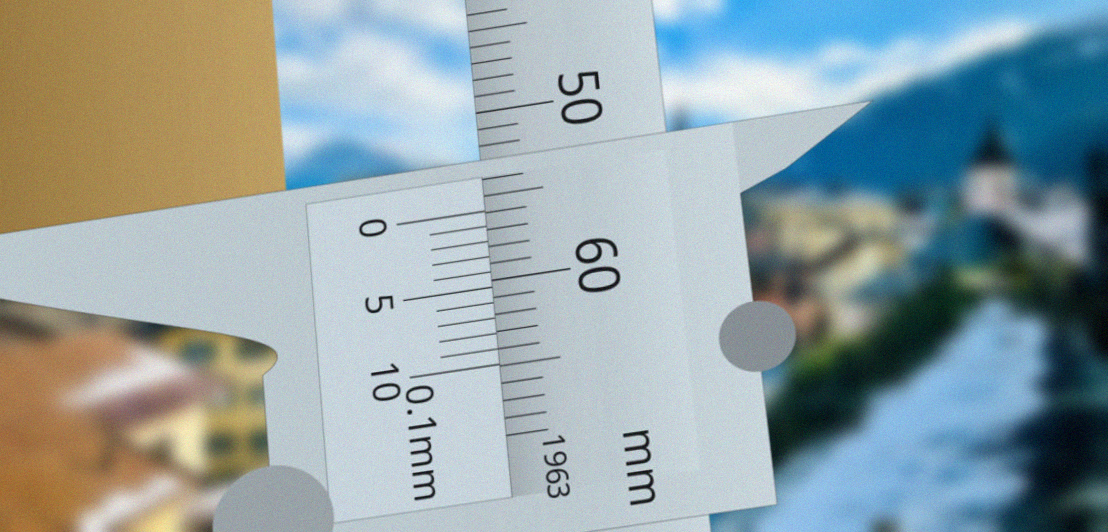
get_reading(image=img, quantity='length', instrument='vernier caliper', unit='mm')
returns 55.9 mm
